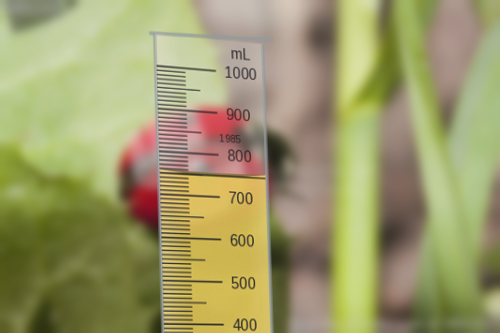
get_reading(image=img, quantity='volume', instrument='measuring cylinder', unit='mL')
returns 750 mL
